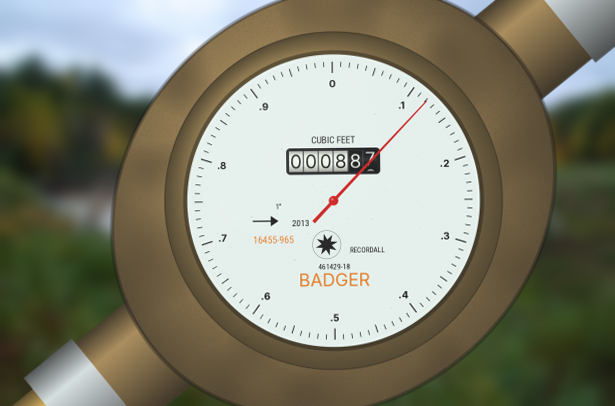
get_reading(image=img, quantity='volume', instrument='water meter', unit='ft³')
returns 887.12 ft³
